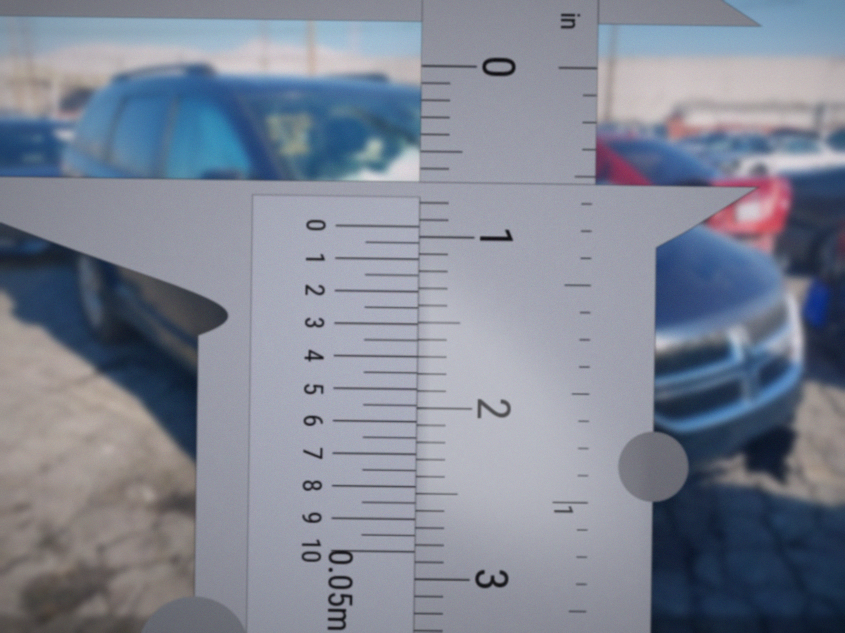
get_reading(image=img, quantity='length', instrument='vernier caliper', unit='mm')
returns 9.4 mm
